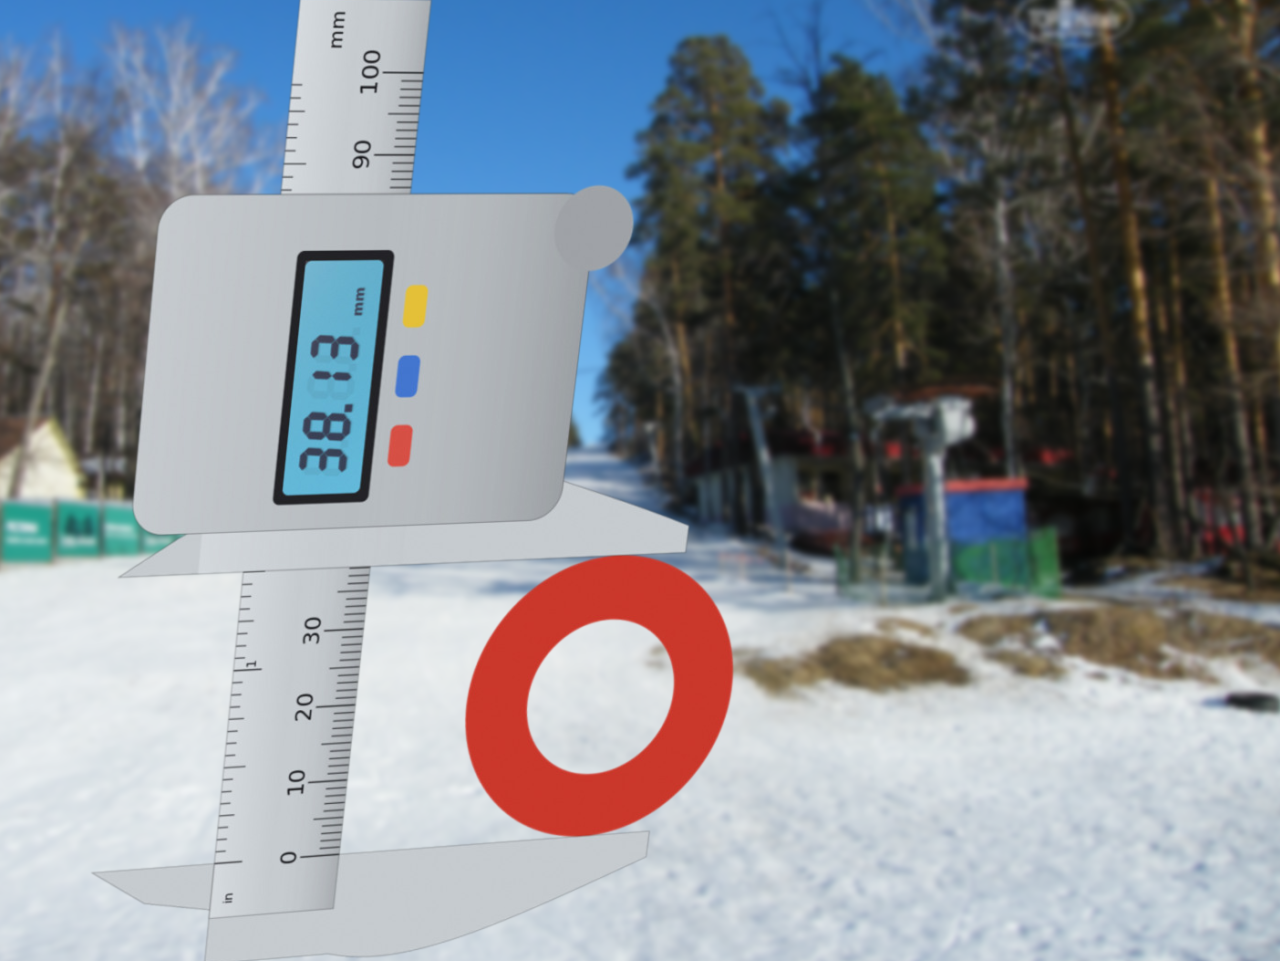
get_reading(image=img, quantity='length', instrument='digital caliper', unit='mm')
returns 38.13 mm
